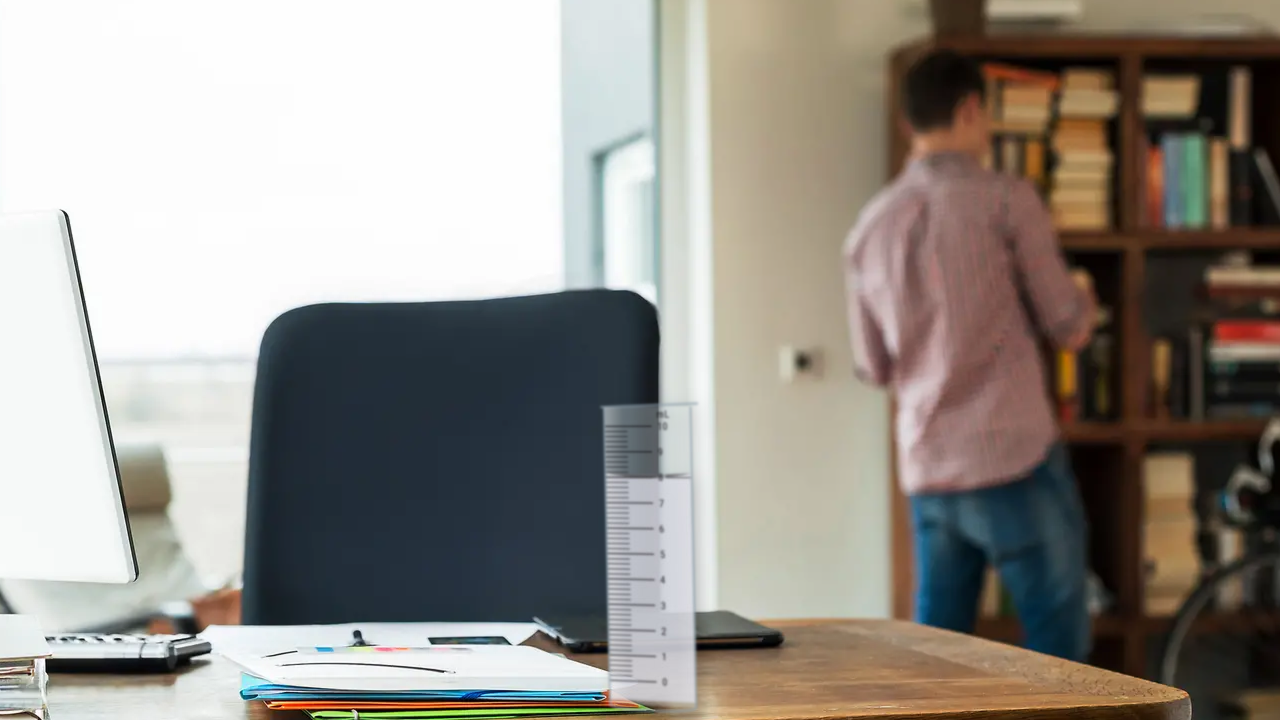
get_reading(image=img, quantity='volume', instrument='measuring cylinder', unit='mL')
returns 8 mL
